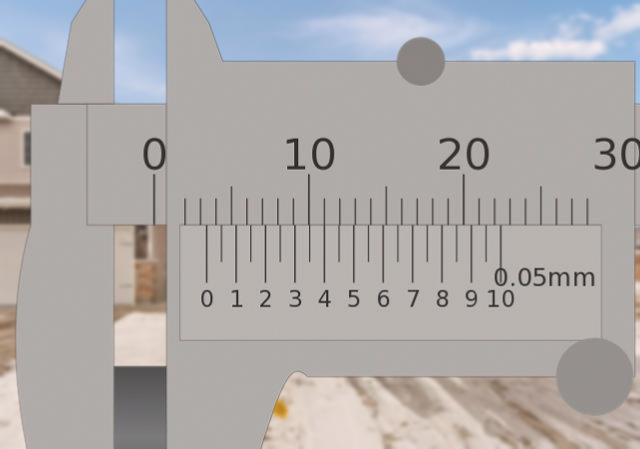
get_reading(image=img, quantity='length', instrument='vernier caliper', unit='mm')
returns 3.4 mm
